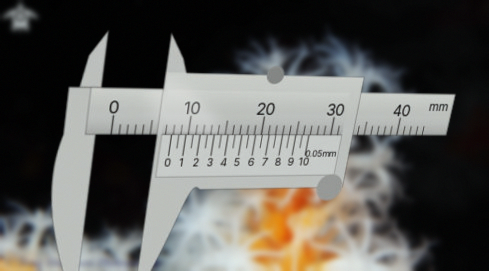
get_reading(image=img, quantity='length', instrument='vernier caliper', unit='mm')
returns 7.8 mm
